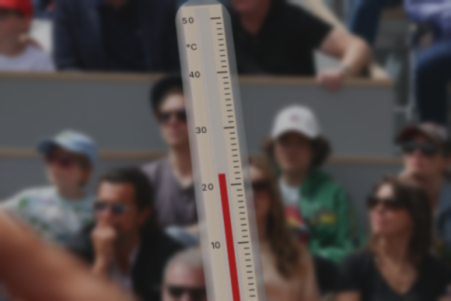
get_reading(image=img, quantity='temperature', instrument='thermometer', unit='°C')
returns 22 °C
